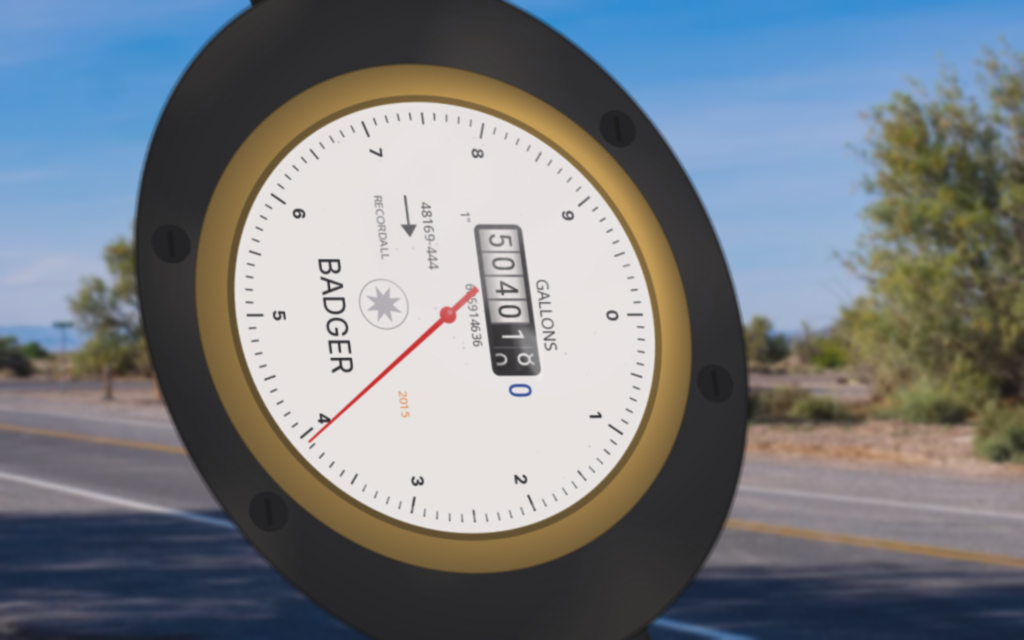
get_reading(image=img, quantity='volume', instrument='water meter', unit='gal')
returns 5040183.9 gal
